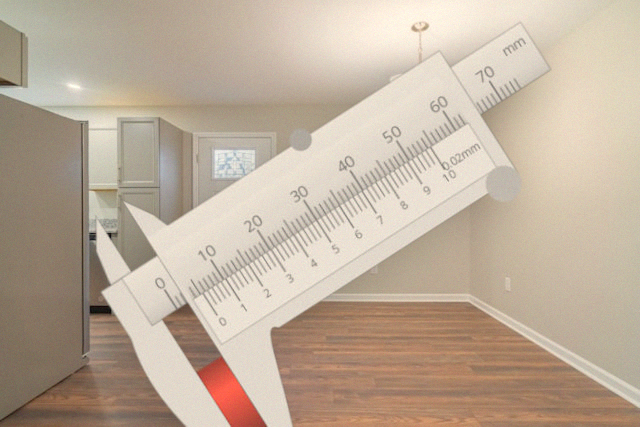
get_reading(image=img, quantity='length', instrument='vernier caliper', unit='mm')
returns 5.5 mm
